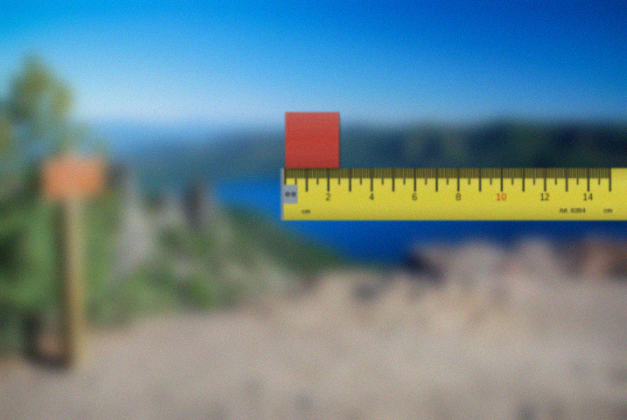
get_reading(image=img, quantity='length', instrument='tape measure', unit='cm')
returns 2.5 cm
